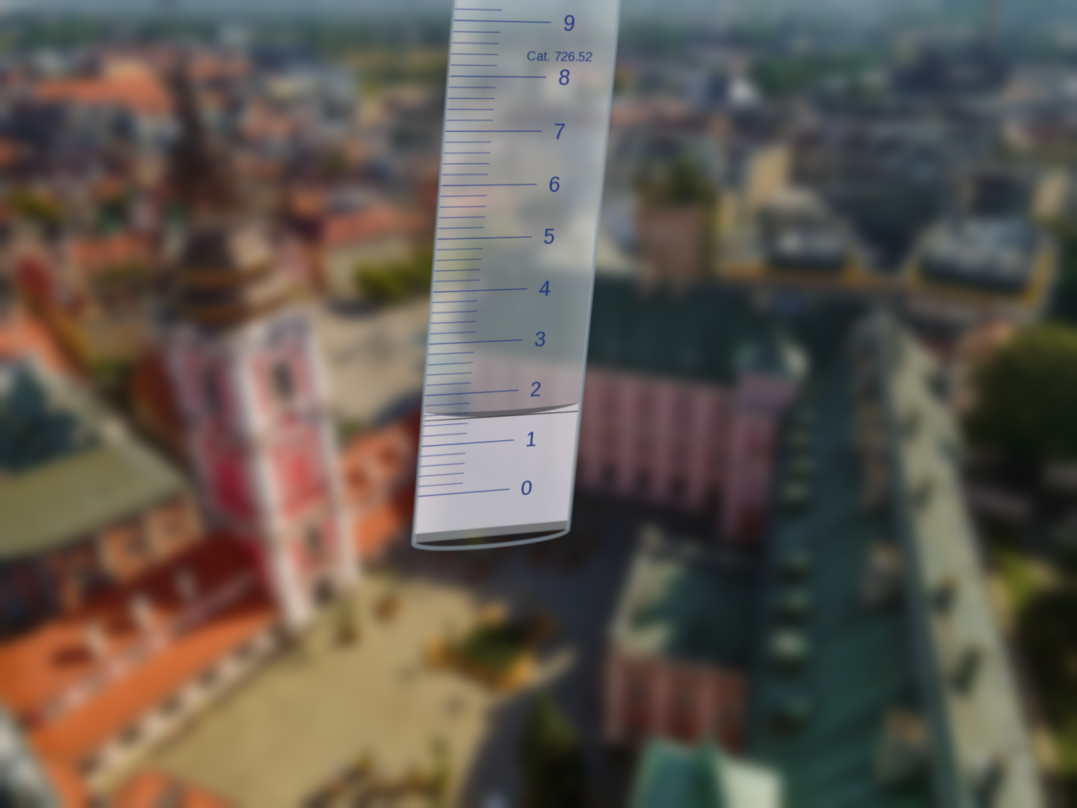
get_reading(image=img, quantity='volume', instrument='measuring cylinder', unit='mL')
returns 1.5 mL
